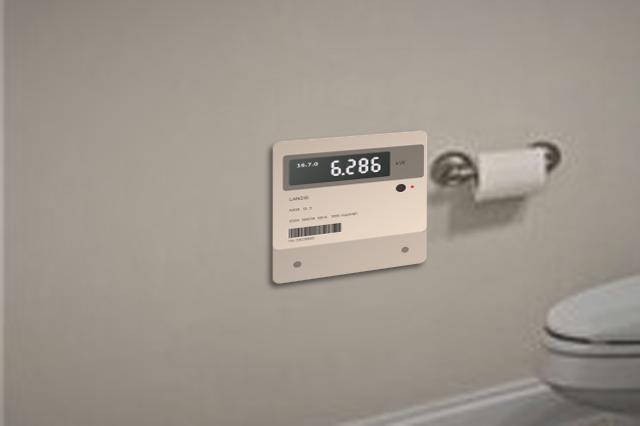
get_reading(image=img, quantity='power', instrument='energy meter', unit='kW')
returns 6.286 kW
